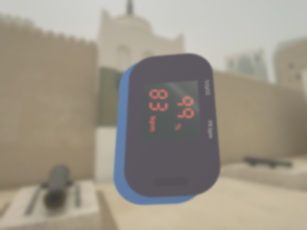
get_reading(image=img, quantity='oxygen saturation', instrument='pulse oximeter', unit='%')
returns 99 %
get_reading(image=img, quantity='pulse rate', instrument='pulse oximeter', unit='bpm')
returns 83 bpm
